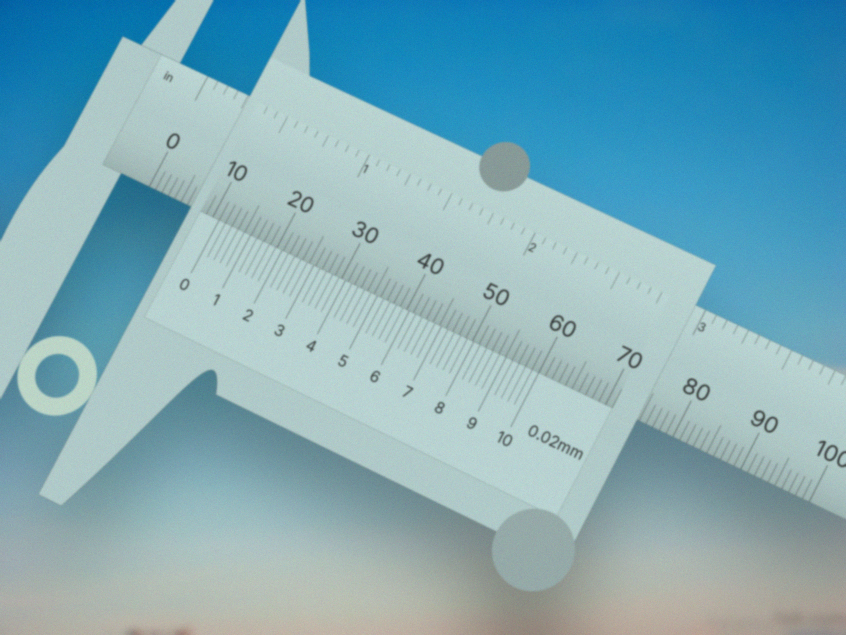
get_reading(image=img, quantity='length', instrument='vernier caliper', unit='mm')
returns 11.0 mm
